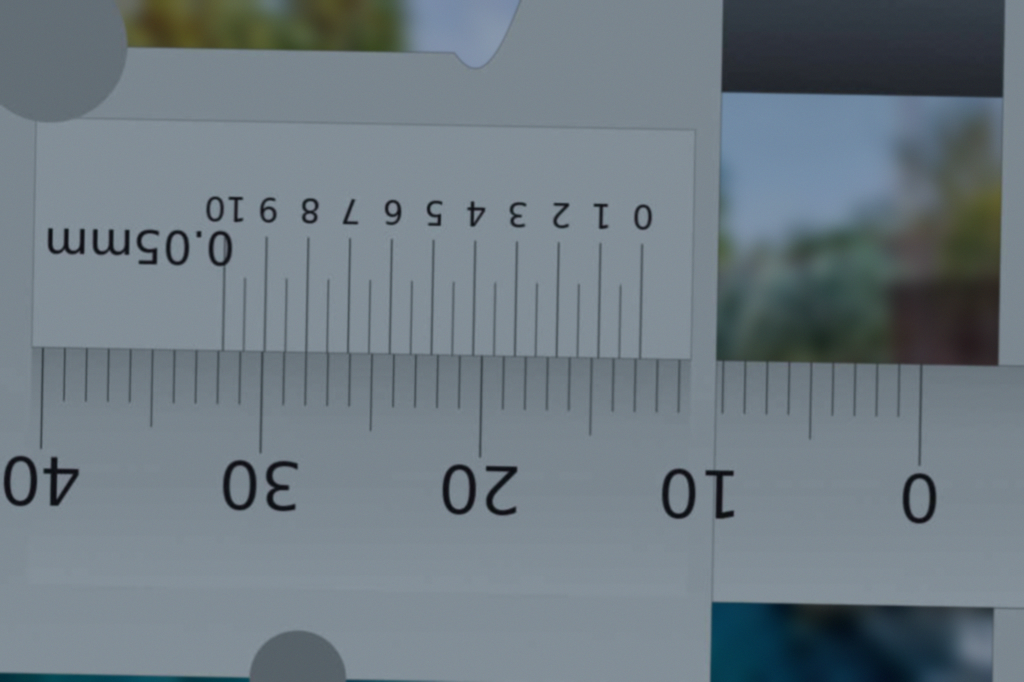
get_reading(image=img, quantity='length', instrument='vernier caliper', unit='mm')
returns 12.8 mm
